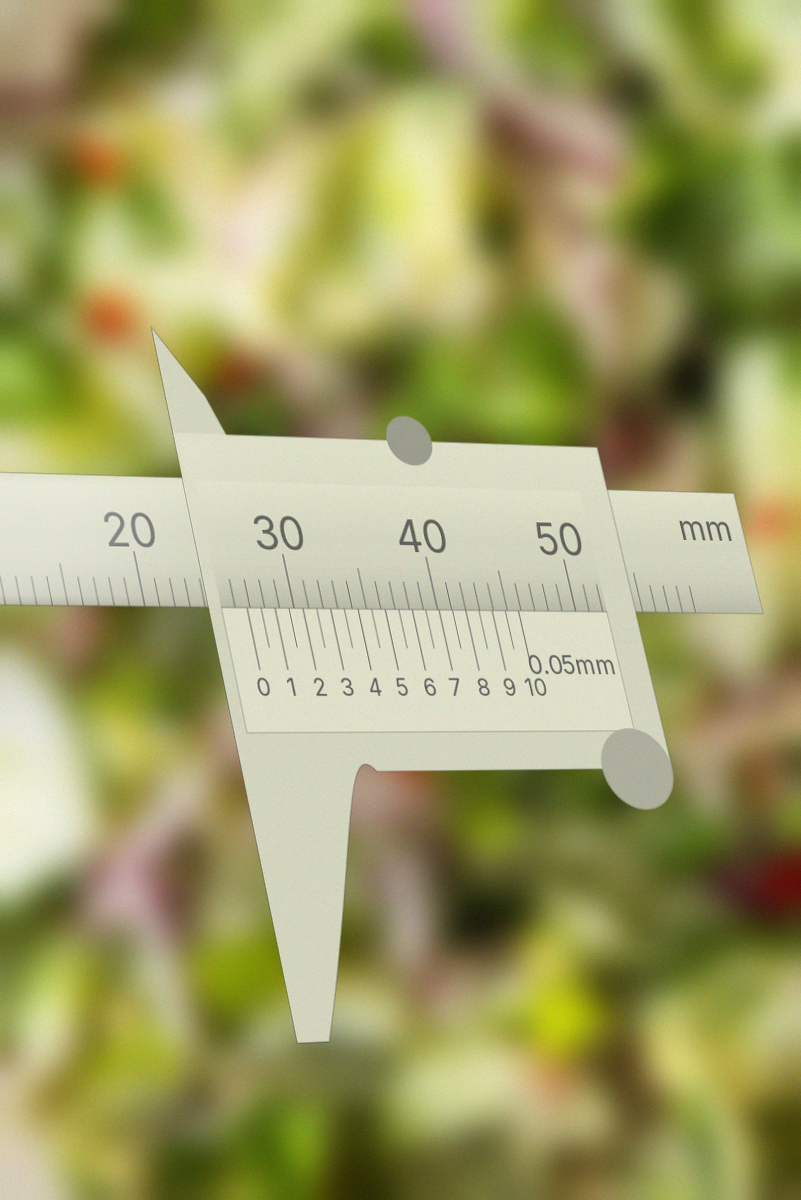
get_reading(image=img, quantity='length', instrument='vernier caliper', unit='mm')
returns 26.8 mm
